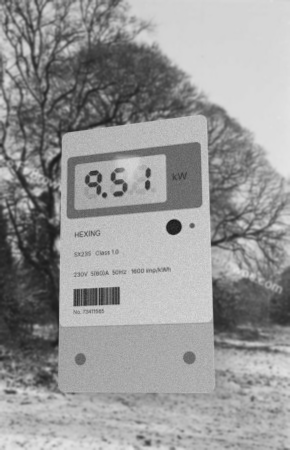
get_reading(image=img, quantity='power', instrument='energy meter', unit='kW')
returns 9.51 kW
